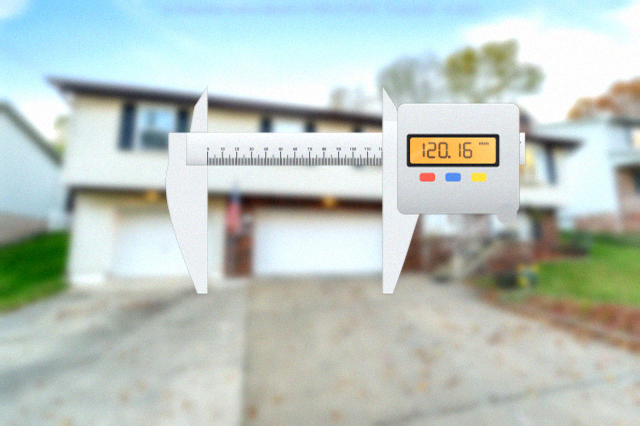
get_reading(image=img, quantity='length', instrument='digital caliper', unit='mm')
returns 120.16 mm
